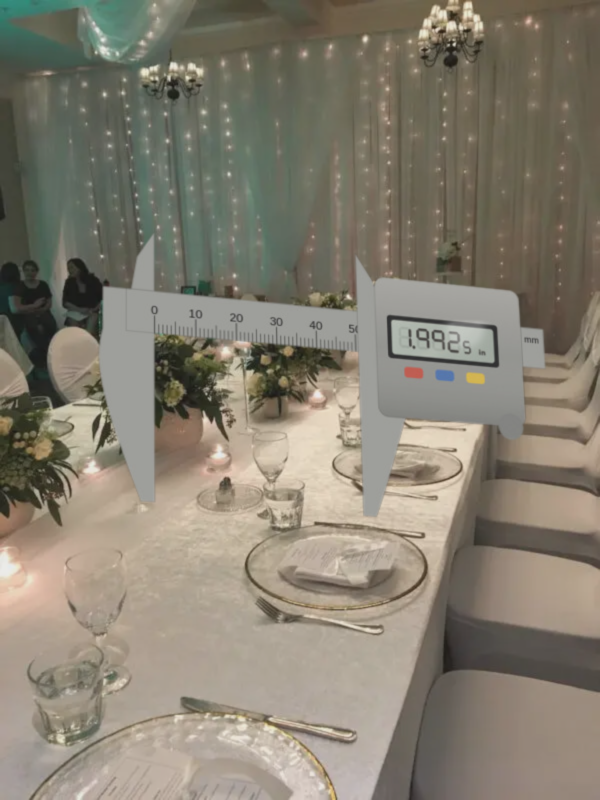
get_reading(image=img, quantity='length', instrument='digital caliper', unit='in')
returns 1.9925 in
